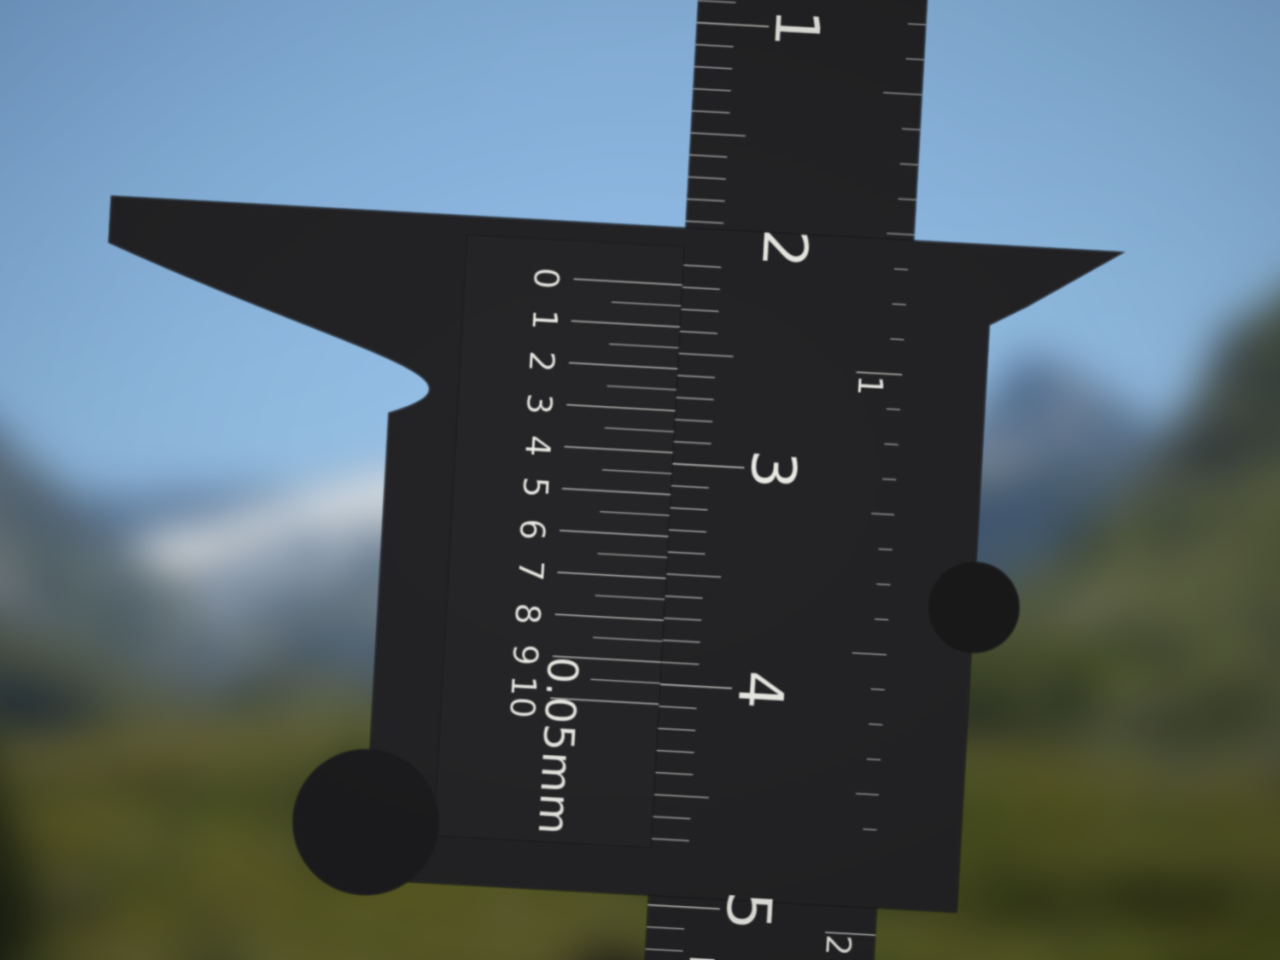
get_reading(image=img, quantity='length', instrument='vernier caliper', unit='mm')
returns 21.9 mm
